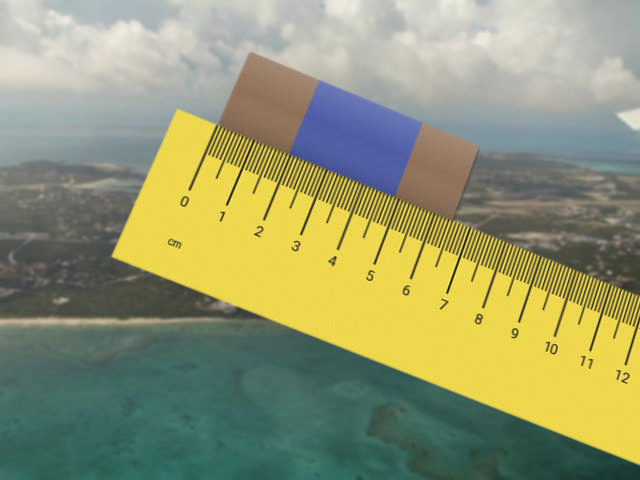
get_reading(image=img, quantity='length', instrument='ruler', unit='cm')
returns 6.5 cm
